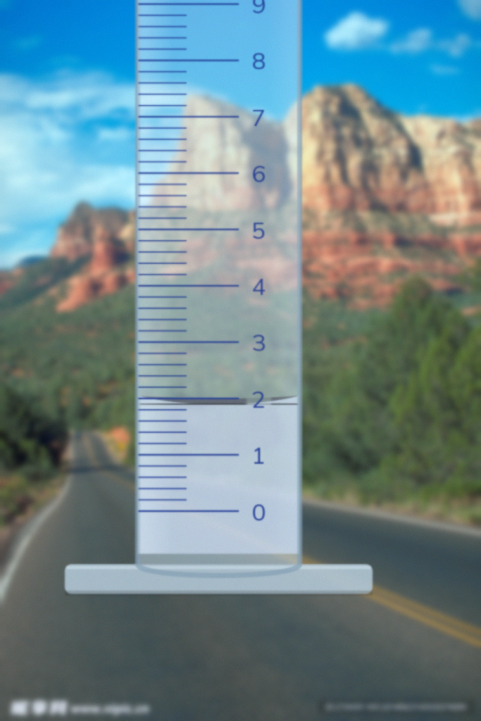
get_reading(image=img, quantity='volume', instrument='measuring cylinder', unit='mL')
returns 1.9 mL
